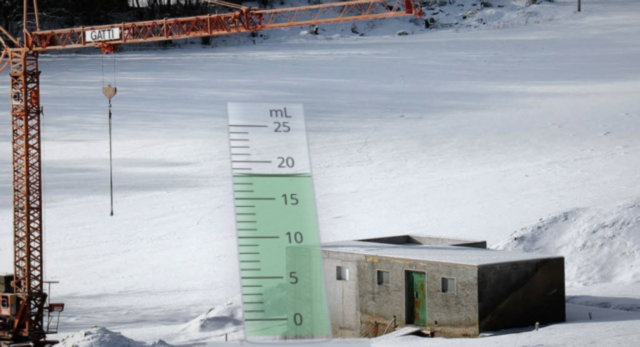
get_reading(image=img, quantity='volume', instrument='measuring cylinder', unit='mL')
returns 18 mL
